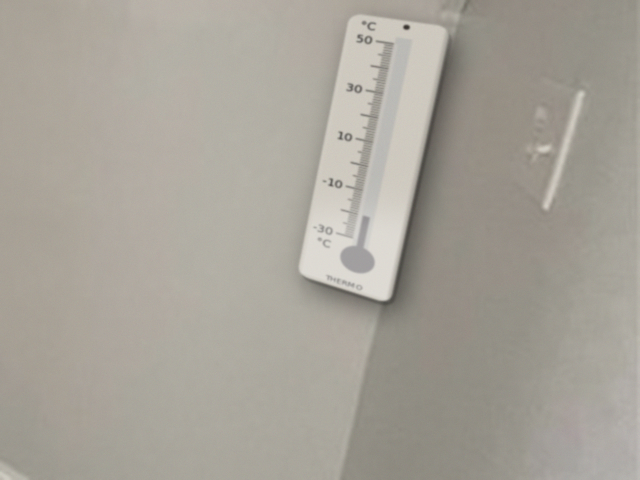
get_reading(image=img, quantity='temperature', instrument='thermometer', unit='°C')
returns -20 °C
